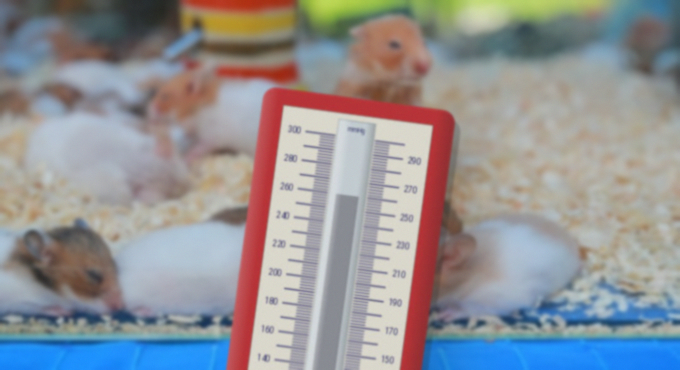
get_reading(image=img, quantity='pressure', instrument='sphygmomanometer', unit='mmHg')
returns 260 mmHg
